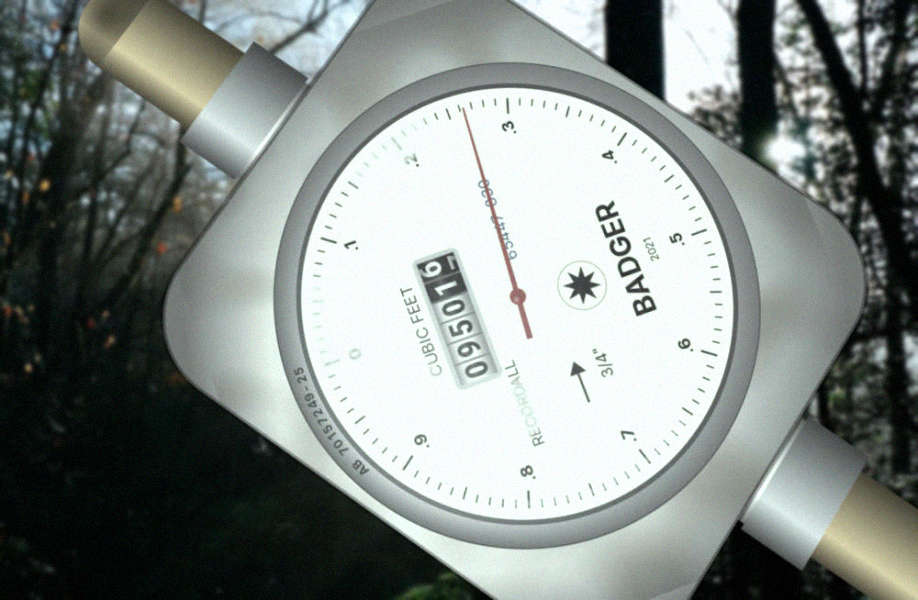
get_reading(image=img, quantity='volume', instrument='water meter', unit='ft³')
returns 95016.26 ft³
